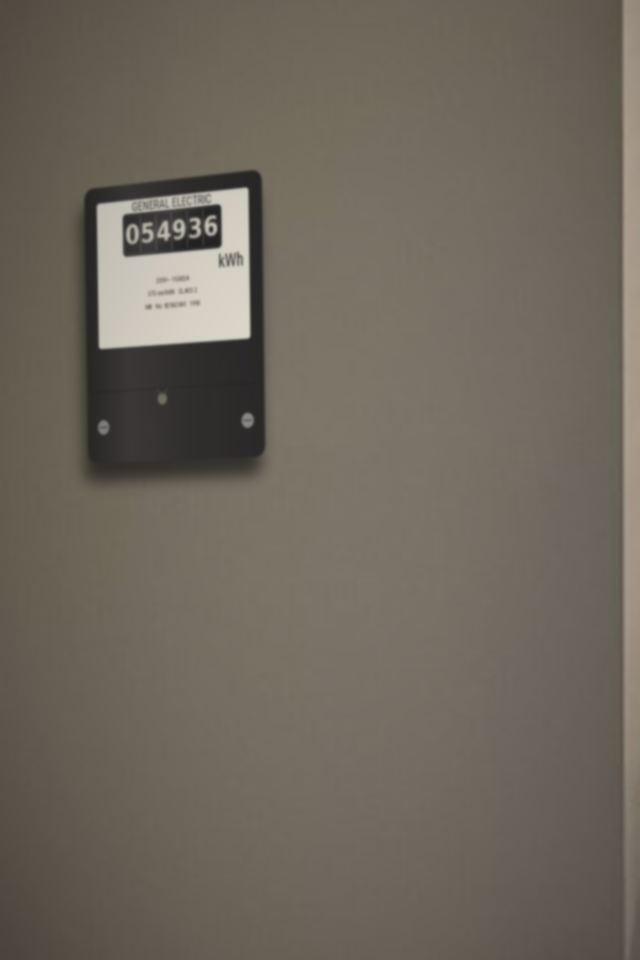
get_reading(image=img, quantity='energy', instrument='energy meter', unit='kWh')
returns 54936 kWh
